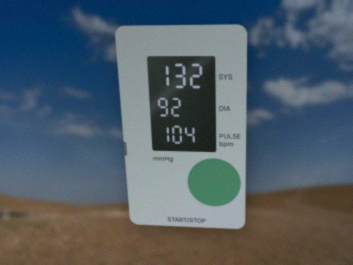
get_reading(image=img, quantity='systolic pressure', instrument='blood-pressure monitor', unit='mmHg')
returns 132 mmHg
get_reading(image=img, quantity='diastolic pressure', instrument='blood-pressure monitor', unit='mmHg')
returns 92 mmHg
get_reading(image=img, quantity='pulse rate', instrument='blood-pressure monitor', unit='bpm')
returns 104 bpm
